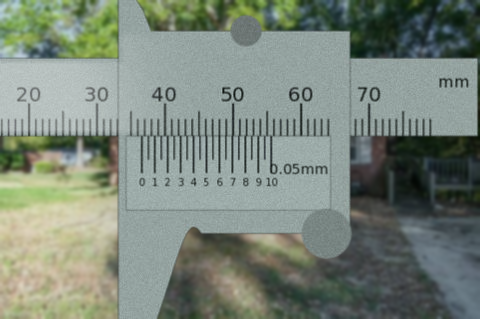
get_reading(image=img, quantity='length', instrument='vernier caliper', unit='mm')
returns 36.6 mm
